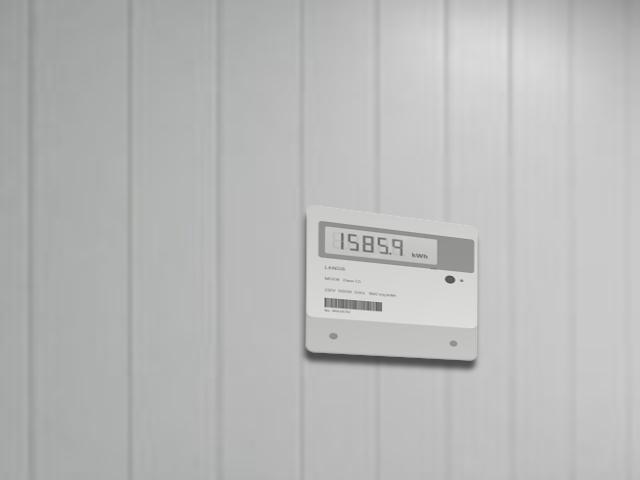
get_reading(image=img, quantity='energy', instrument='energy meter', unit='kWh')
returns 1585.9 kWh
